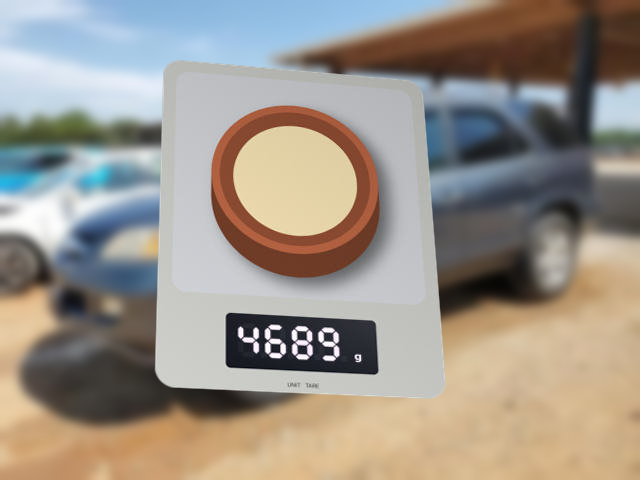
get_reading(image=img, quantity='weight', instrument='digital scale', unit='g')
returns 4689 g
